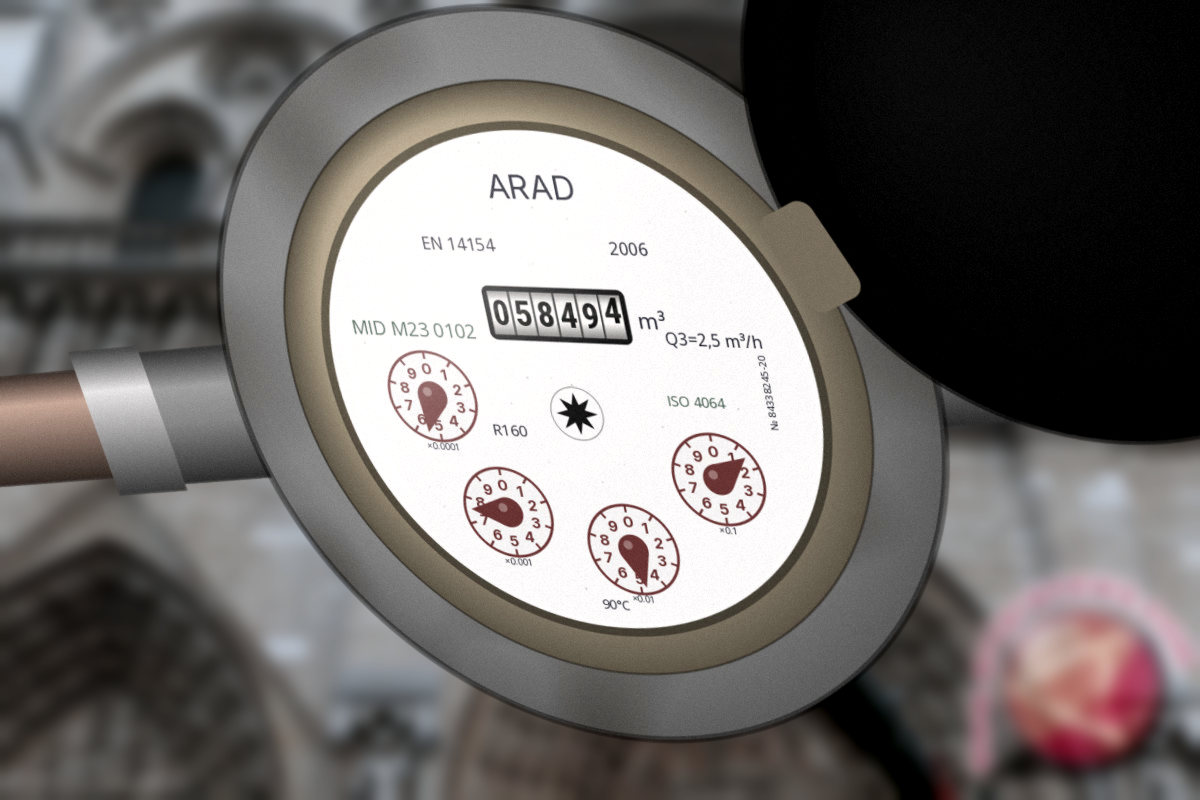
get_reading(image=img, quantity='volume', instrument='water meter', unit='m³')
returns 58494.1475 m³
